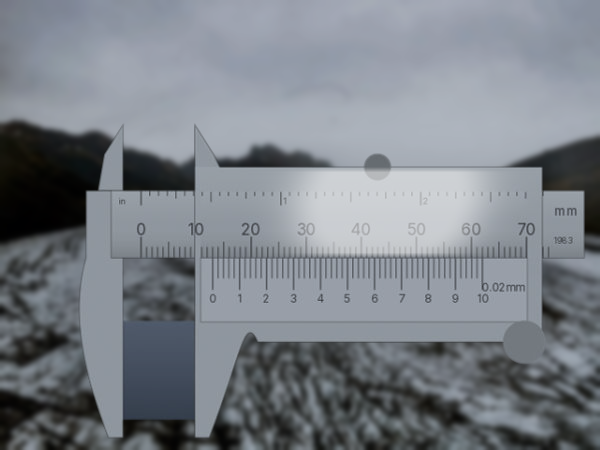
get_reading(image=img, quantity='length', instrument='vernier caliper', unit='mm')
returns 13.0 mm
